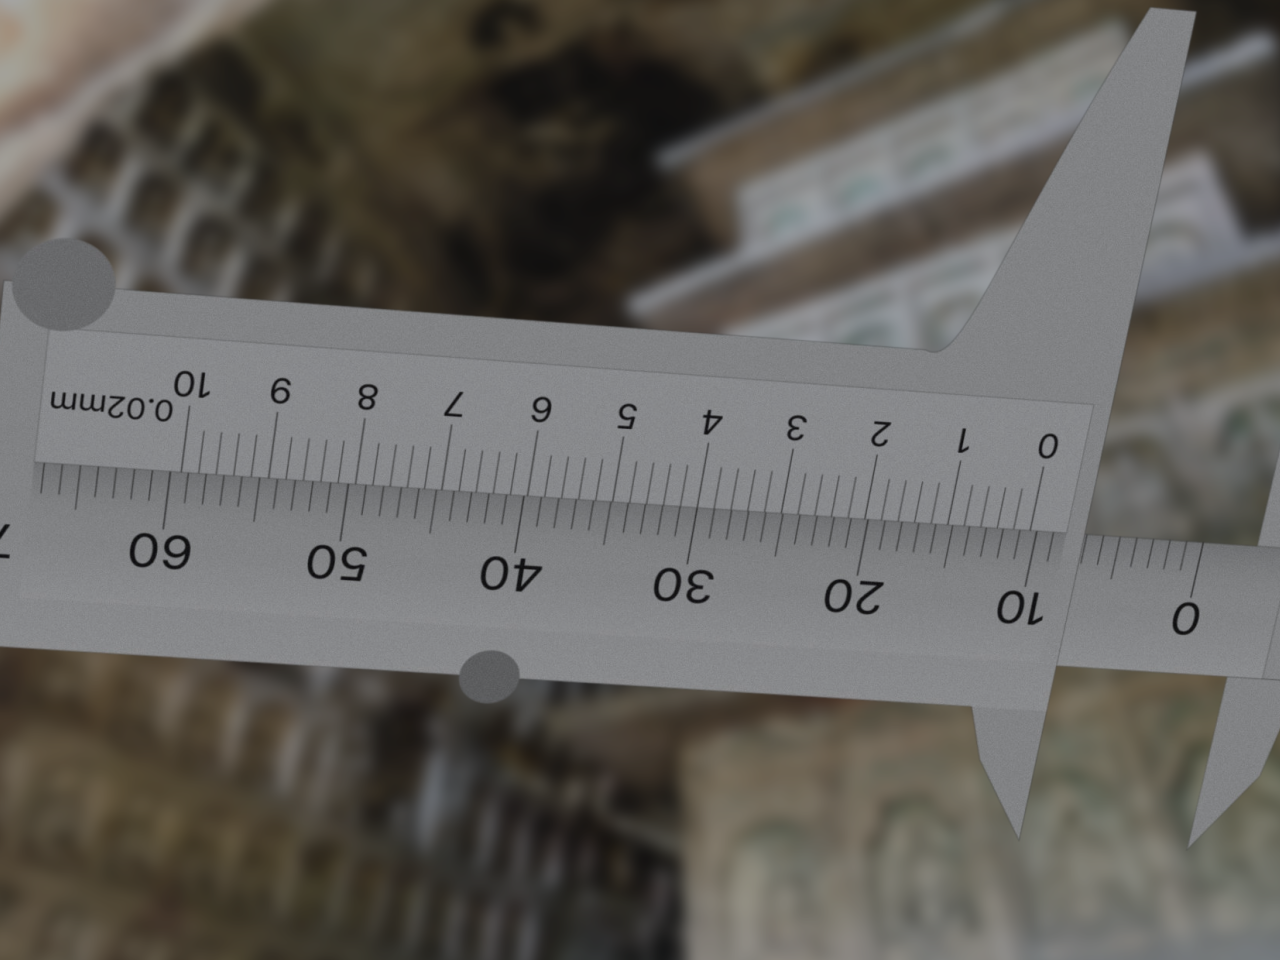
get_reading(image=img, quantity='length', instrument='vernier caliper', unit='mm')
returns 10.4 mm
